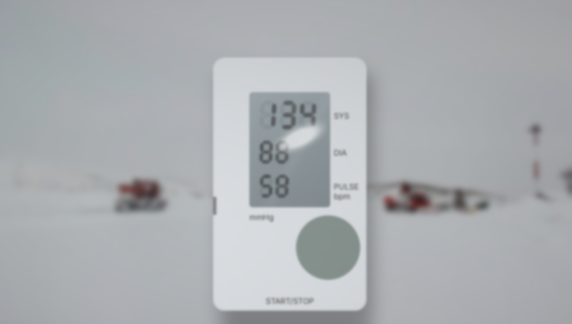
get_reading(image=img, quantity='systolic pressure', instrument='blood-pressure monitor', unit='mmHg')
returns 134 mmHg
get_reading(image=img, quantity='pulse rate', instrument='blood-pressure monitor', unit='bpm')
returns 58 bpm
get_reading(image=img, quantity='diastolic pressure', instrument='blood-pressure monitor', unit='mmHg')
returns 88 mmHg
